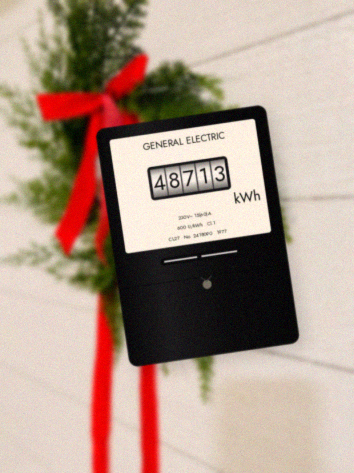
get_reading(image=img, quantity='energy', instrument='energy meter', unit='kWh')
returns 48713 kWh
